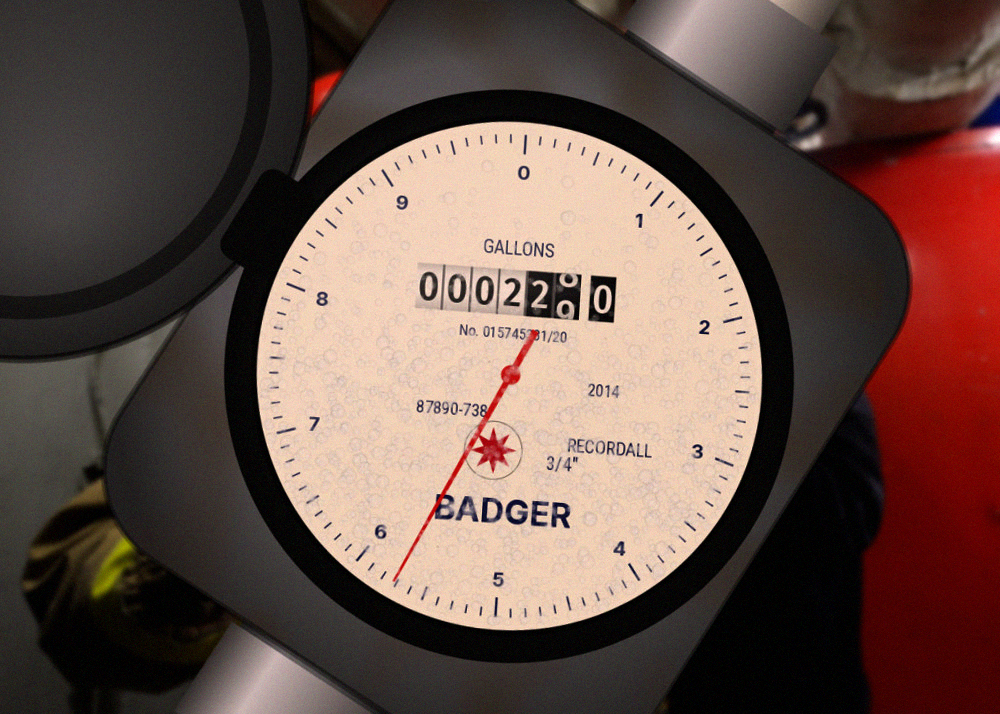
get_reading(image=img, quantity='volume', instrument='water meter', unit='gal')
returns 2285.7 gal
